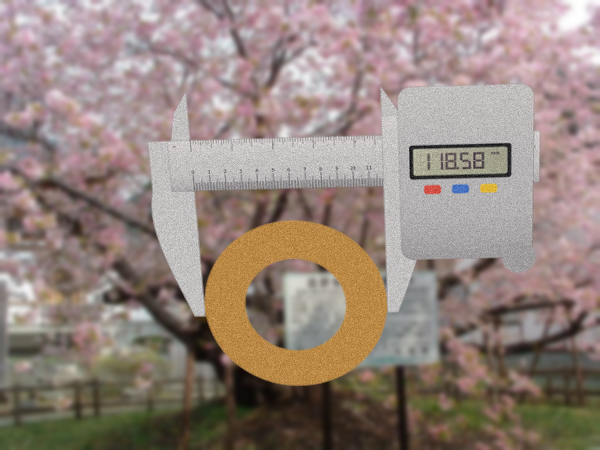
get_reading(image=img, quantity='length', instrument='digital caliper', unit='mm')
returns 118.58 mm
